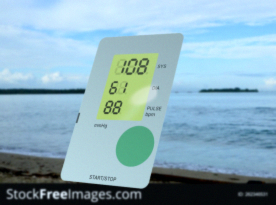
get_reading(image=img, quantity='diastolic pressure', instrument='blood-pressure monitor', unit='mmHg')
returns 61 mmHg
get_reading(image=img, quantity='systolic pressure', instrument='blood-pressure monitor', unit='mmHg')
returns 108 mmHg
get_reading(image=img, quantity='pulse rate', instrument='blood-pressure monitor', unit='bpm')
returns 88 bpm
